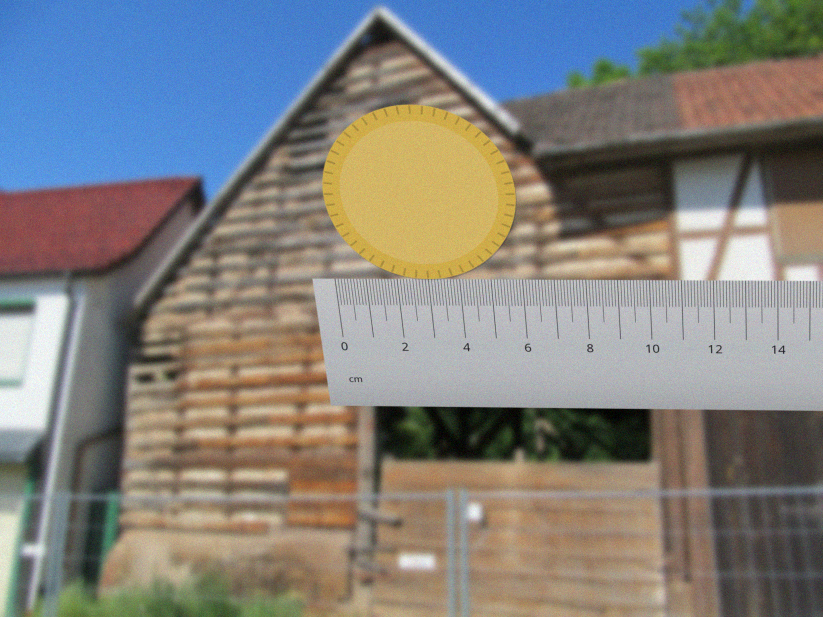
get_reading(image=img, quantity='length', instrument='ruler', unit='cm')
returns 6 cm
